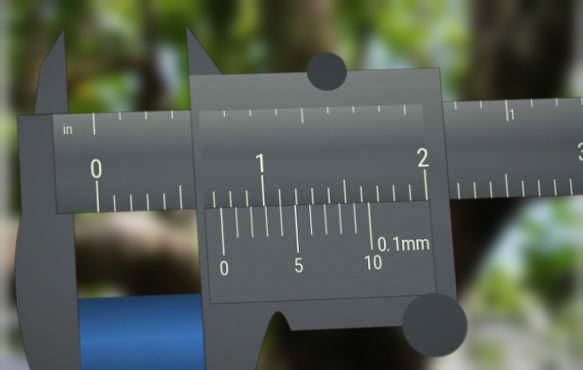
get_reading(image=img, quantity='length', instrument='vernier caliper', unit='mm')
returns 7.4 mm
